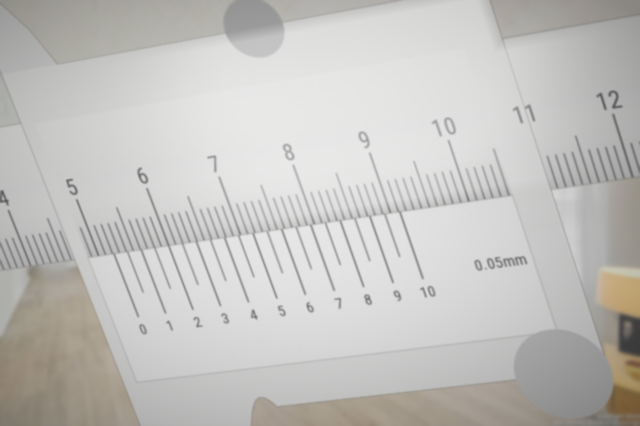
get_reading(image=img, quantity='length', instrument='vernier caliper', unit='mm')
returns 52.2 mm
